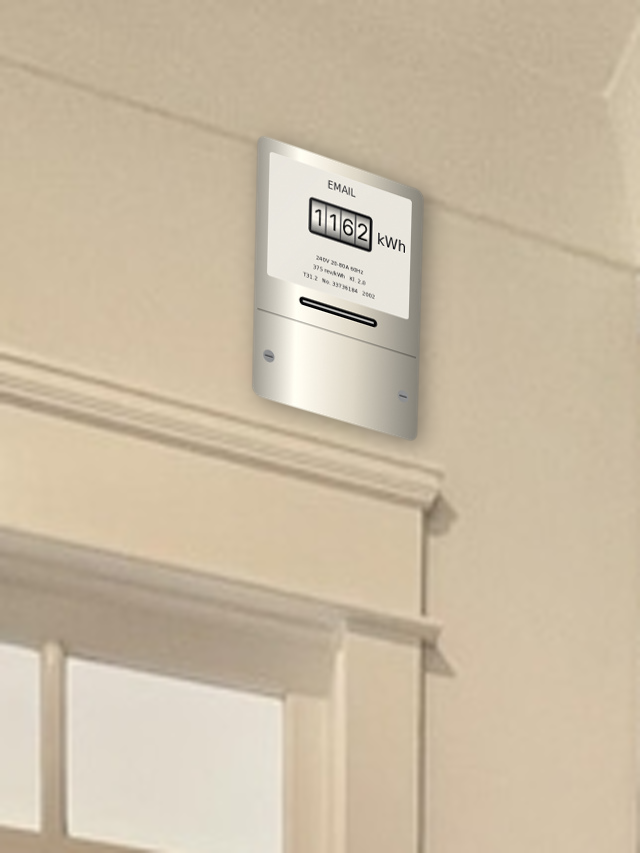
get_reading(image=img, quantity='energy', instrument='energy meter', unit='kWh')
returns 1162 kWh
